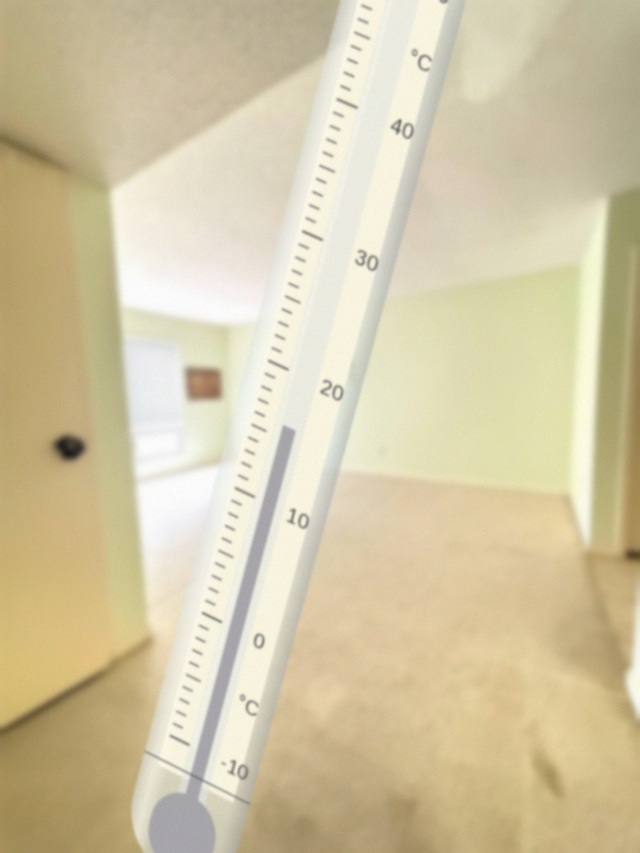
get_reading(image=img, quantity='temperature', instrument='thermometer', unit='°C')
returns 16 °C
